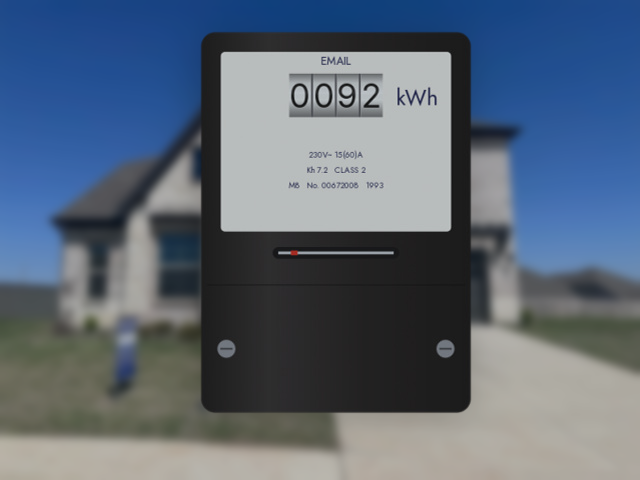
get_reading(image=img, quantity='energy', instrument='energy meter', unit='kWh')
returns 92 kWh
